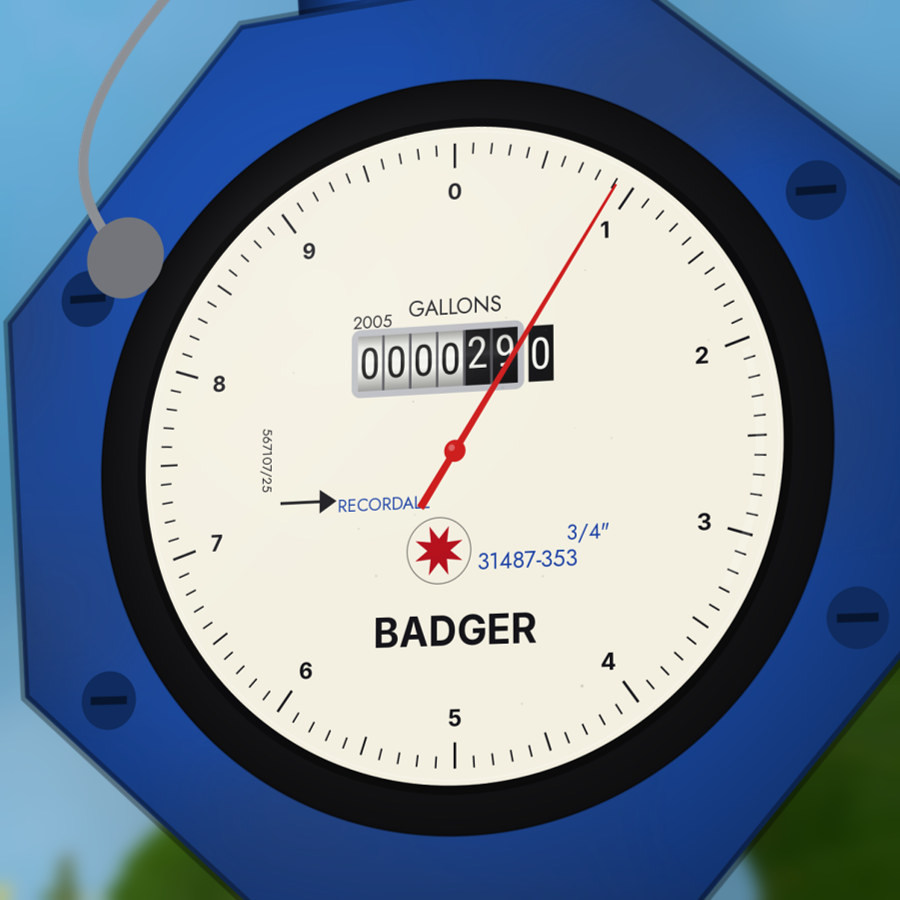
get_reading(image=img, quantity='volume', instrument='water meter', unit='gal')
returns 290.9 gal
